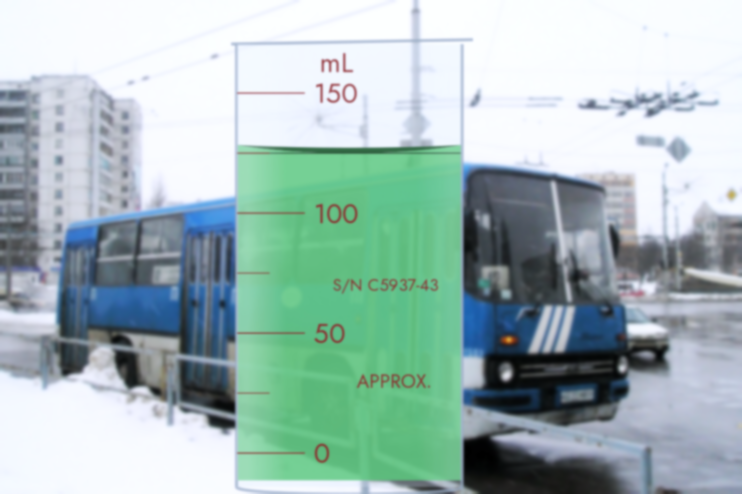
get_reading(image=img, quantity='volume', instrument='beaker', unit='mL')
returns 125 mL
